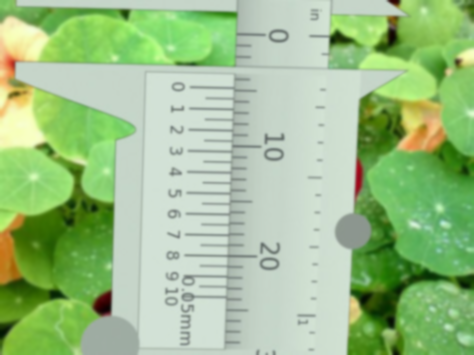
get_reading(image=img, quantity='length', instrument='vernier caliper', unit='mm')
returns 4.8 mm
